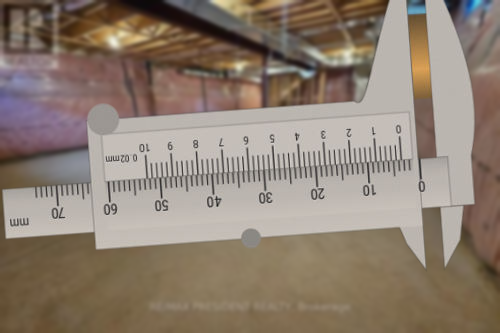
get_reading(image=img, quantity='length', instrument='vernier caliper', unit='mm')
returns 3.5 mm
